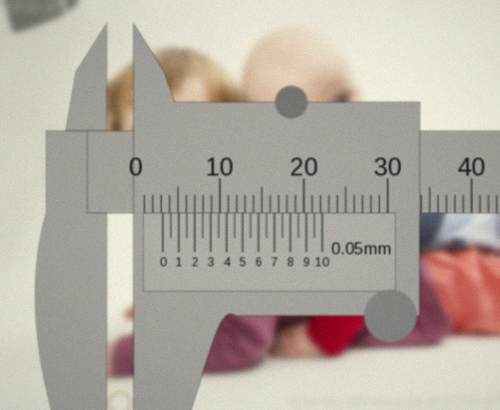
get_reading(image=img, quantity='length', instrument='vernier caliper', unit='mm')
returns 3.2 mm
